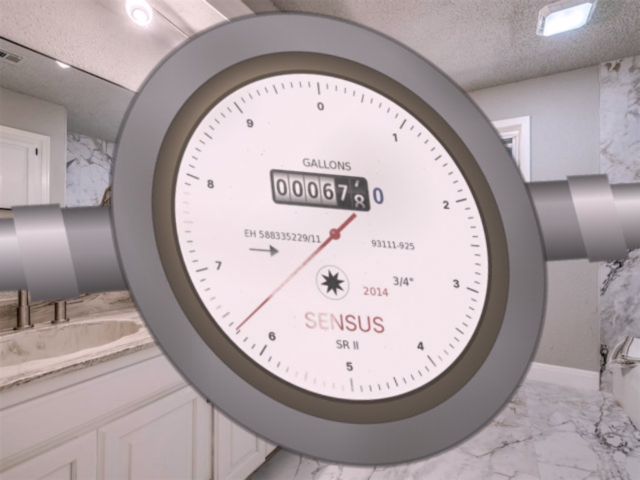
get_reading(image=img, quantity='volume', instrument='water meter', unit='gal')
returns 6776.3 gal
